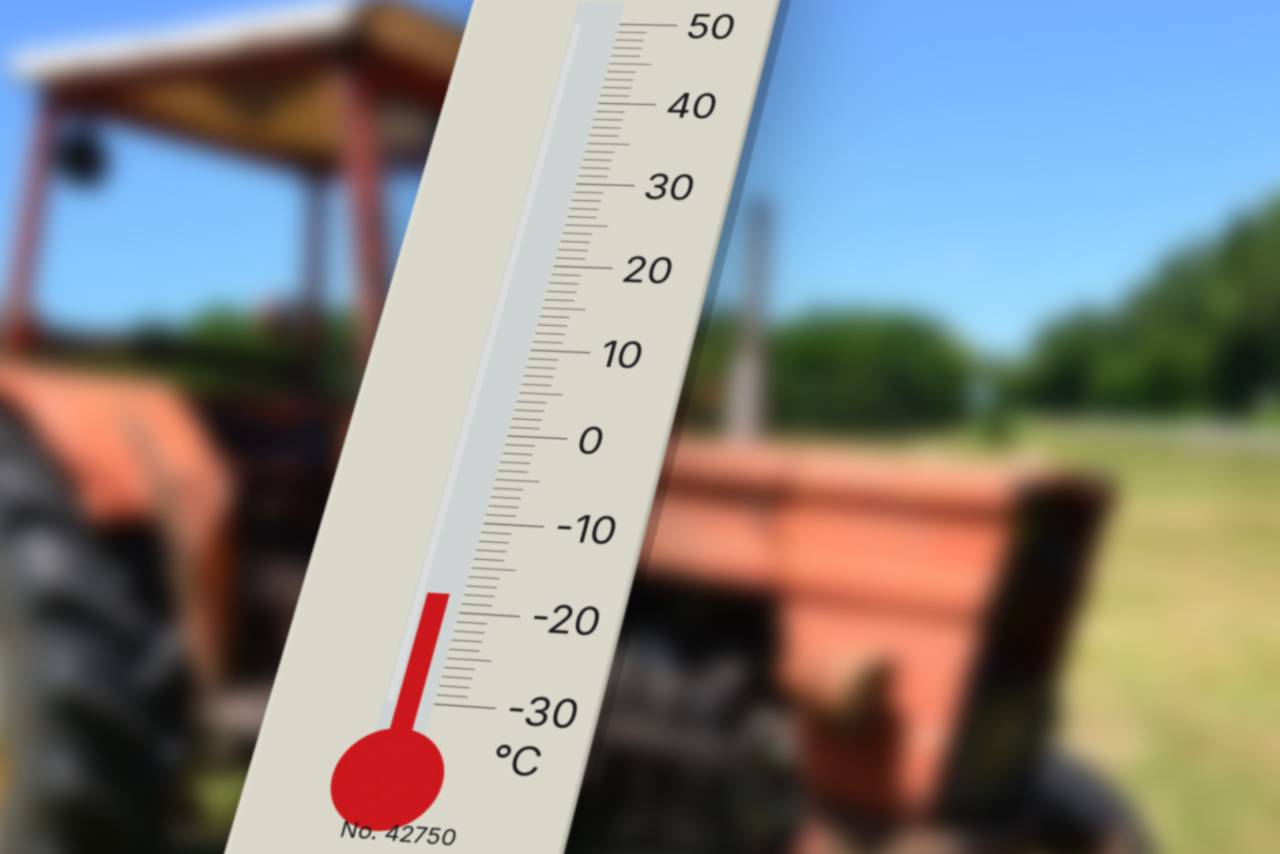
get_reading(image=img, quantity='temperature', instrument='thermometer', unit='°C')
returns -18 °C
